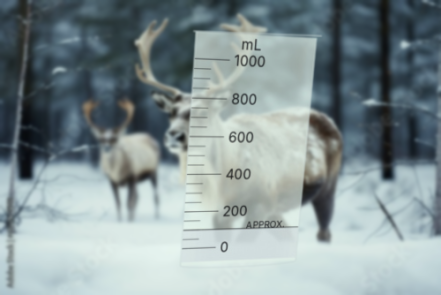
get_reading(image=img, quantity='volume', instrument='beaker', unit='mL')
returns 100 mL
